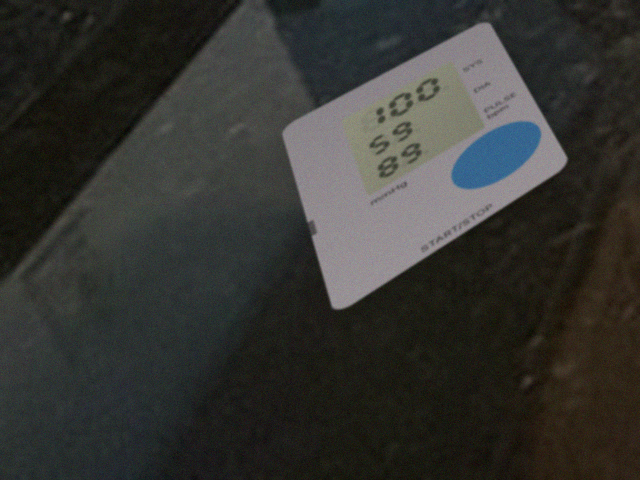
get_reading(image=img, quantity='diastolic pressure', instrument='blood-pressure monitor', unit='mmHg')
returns 59 mmHg
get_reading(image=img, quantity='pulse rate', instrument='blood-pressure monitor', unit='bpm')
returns 89 bpm
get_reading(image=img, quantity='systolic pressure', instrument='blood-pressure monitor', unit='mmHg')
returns 100 mmHg
